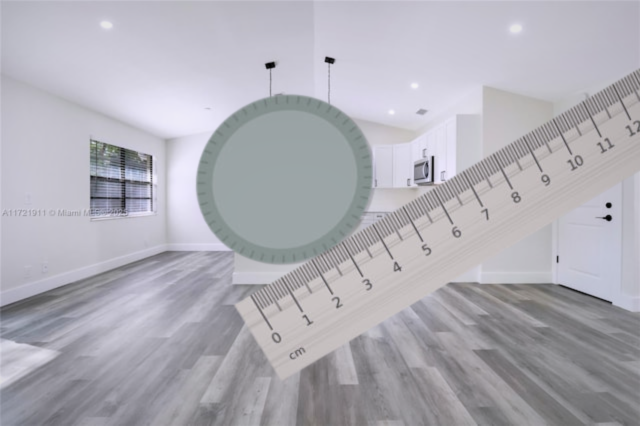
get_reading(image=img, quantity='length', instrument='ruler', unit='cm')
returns 5 cm
